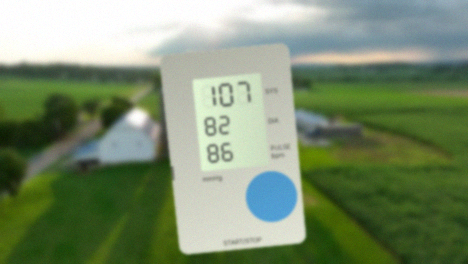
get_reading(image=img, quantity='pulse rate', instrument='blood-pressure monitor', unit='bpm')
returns 86 bpm
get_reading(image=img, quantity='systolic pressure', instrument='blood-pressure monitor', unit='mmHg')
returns 107 mmHg
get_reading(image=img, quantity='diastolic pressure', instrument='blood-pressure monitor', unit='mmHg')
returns 82 mmHg
